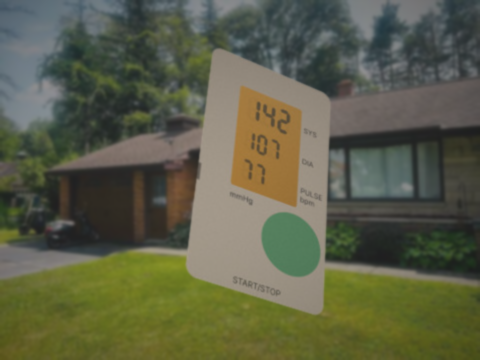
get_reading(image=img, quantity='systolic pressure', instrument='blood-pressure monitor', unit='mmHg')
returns 142 mmHg
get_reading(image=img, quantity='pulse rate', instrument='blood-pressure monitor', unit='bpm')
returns 77 bpm
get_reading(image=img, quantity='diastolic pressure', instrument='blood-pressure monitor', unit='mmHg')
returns 107 mmHg
